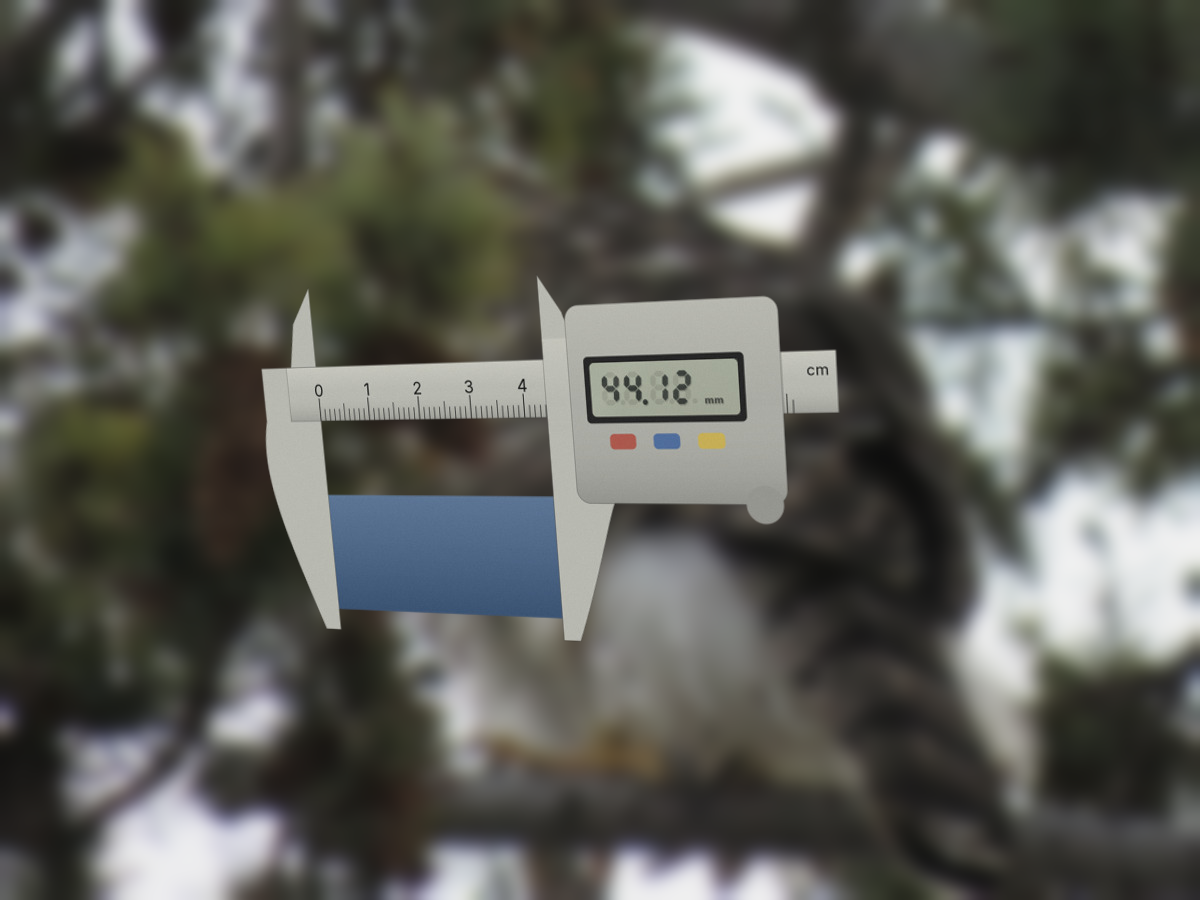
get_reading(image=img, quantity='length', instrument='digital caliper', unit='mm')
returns 44.12 mm
